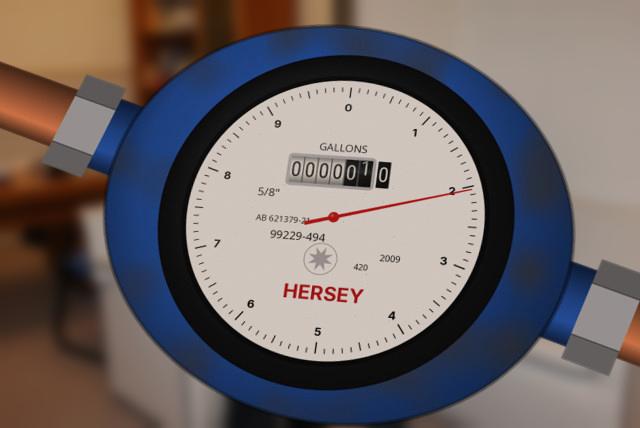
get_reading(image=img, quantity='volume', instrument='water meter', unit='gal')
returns 12.0 gal
